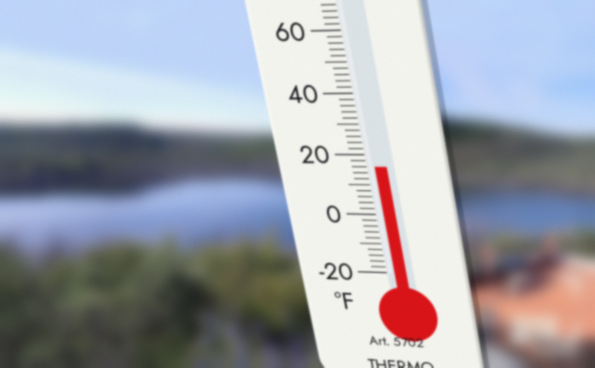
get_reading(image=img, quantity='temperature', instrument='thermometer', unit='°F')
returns 16 °F
